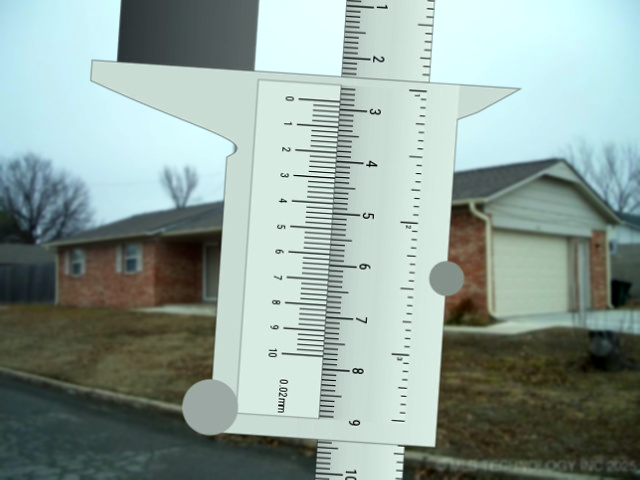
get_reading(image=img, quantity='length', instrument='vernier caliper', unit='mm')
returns 28.5 mm
